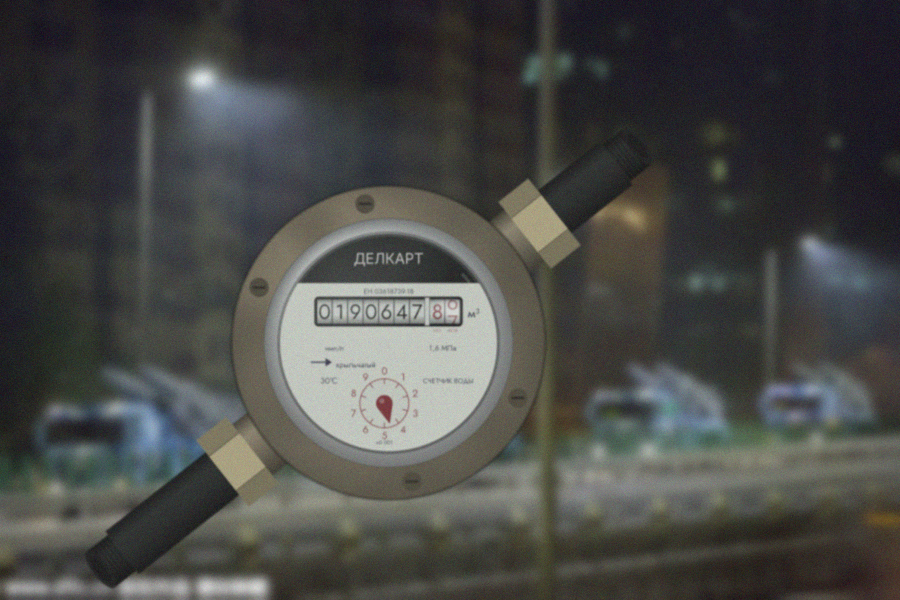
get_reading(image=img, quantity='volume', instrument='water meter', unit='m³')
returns 190647.864 m³
